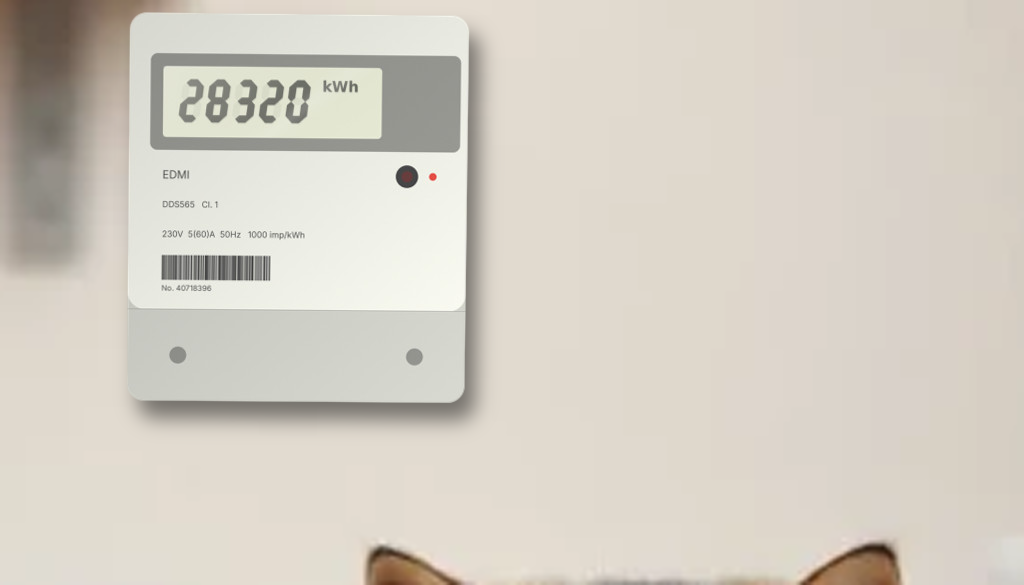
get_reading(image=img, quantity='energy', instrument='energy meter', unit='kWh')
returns 28320 kWh
